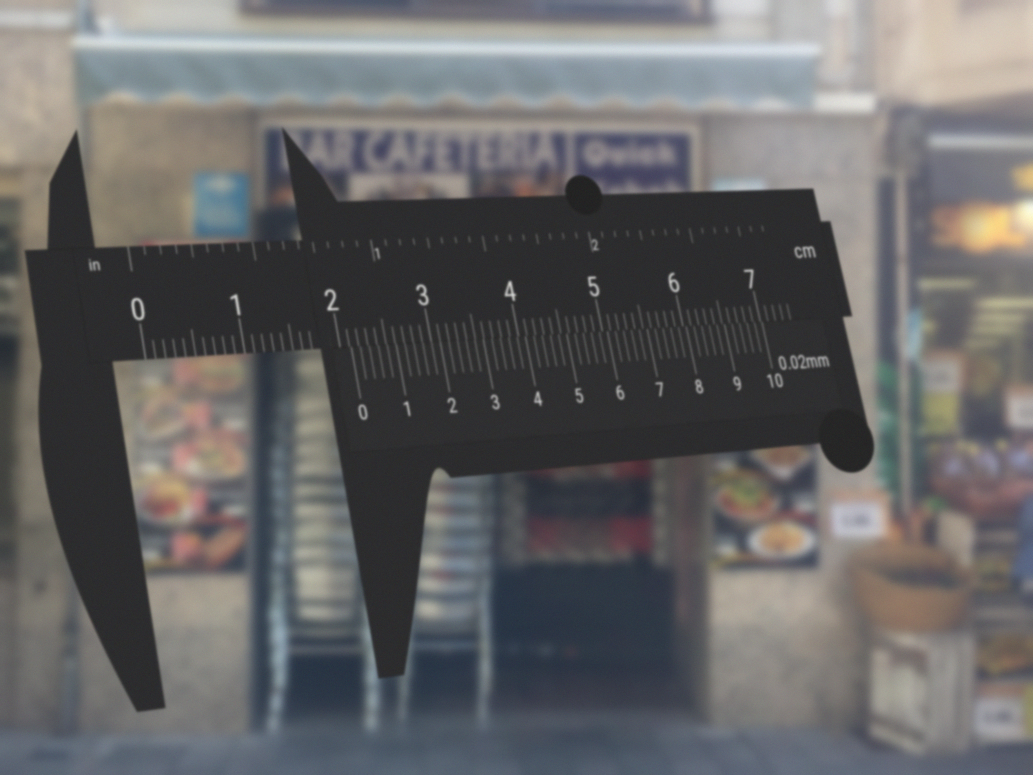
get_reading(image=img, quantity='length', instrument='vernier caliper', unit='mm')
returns 21.2 mm
